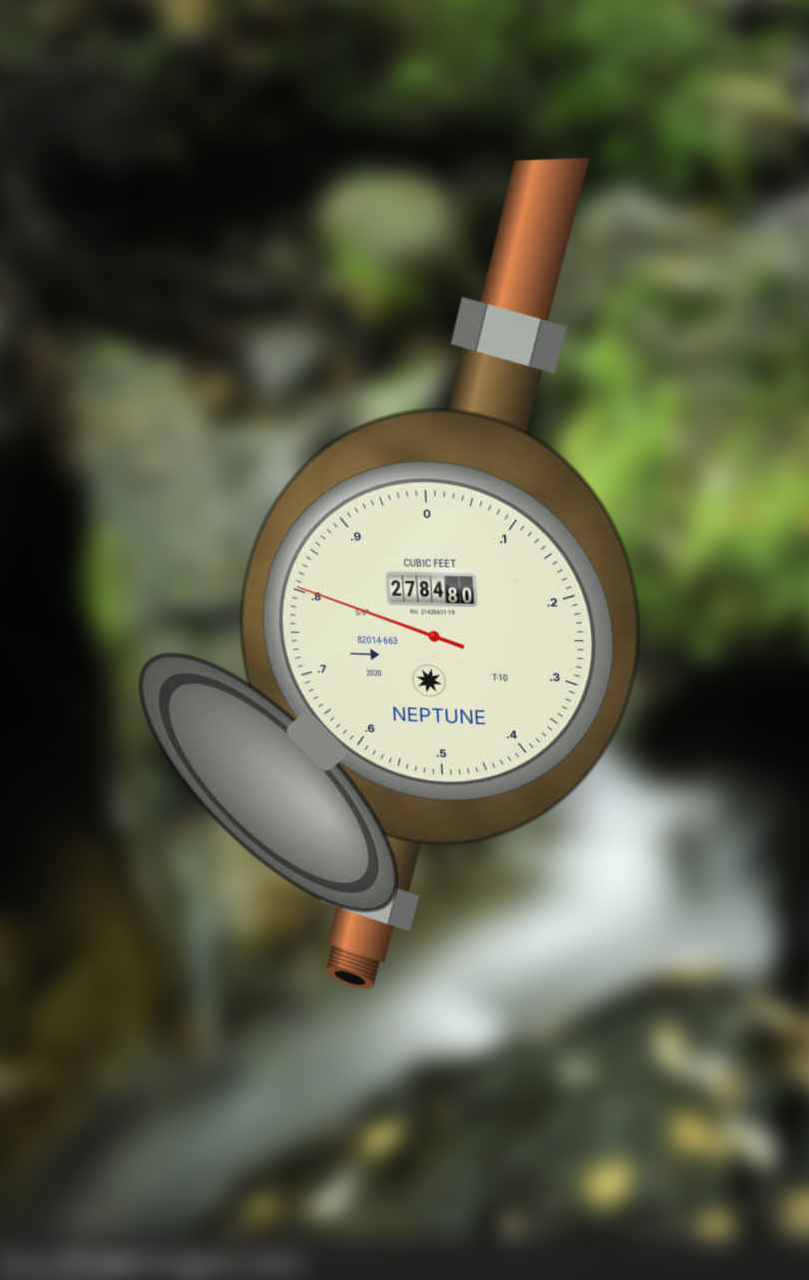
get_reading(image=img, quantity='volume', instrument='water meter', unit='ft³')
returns 278479.80 ft³
